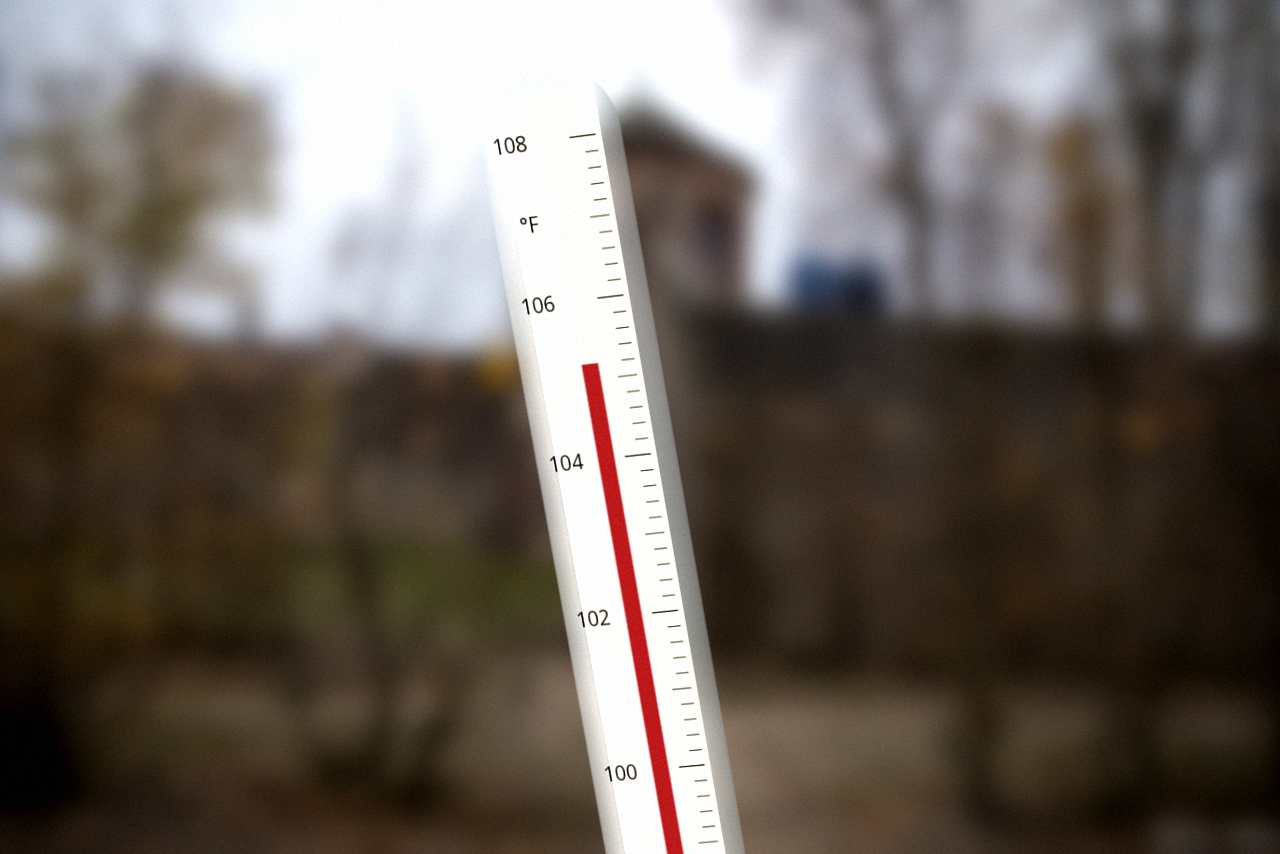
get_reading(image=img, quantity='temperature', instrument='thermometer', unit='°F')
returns 105.2 °F
